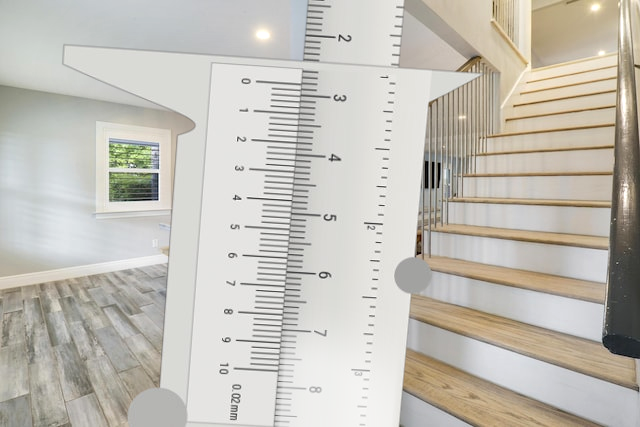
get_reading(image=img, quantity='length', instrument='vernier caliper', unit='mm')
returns 28.2 mm
